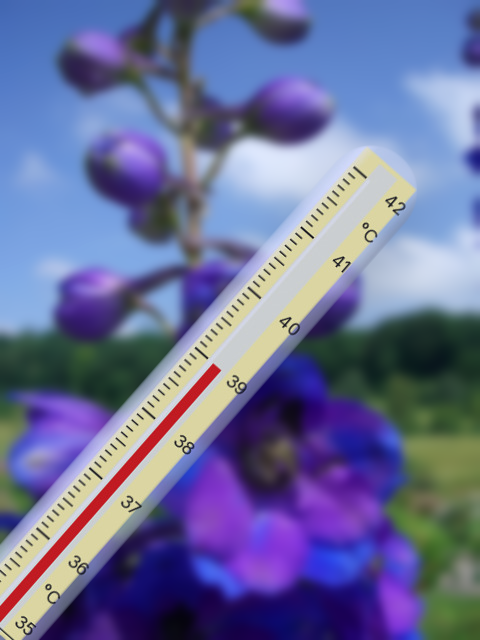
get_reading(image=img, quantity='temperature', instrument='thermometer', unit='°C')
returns 39 °C
